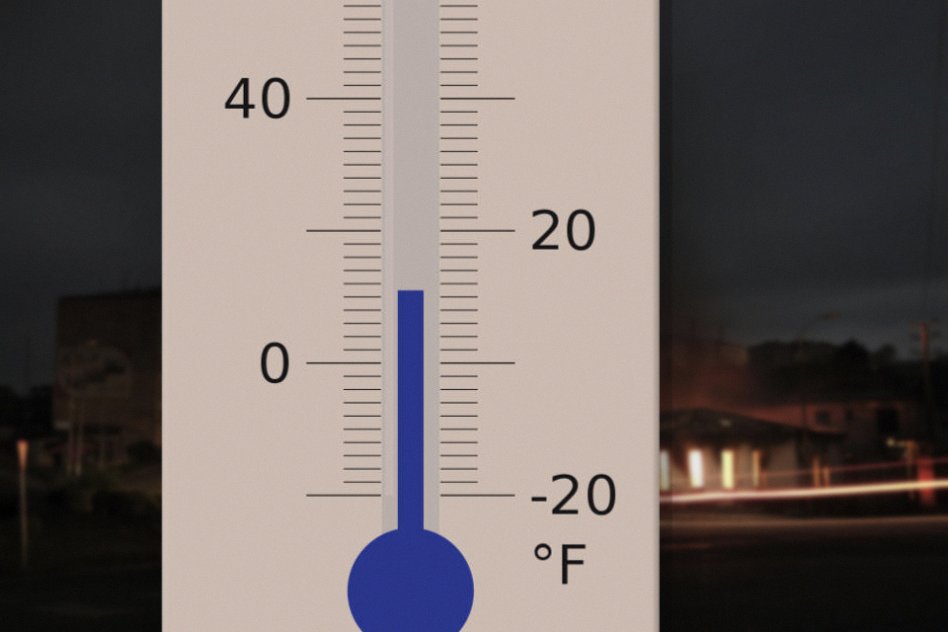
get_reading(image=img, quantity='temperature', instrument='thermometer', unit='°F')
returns 11 °F
